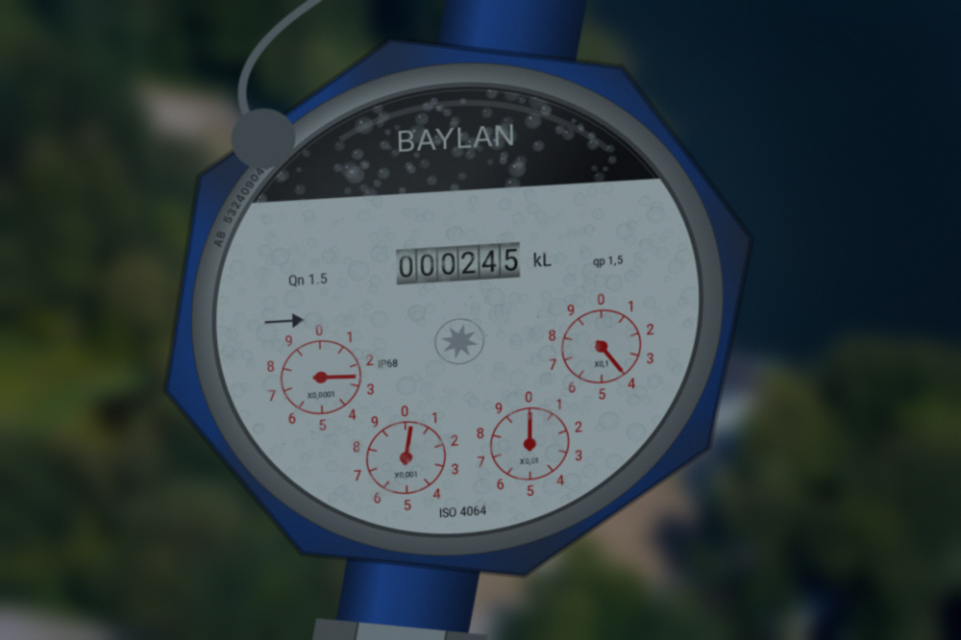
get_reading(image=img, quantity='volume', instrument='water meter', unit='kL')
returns 245.4002 kL
